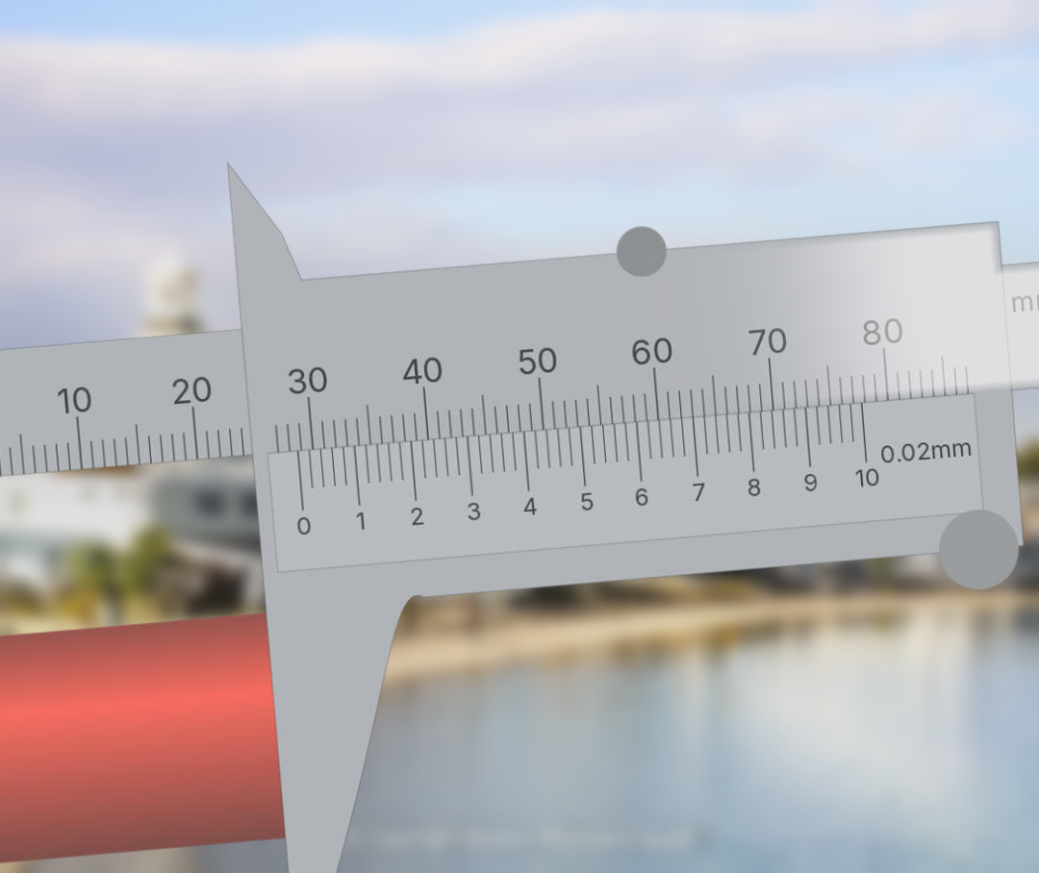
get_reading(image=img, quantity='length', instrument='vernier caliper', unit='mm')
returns 28.7 mm
